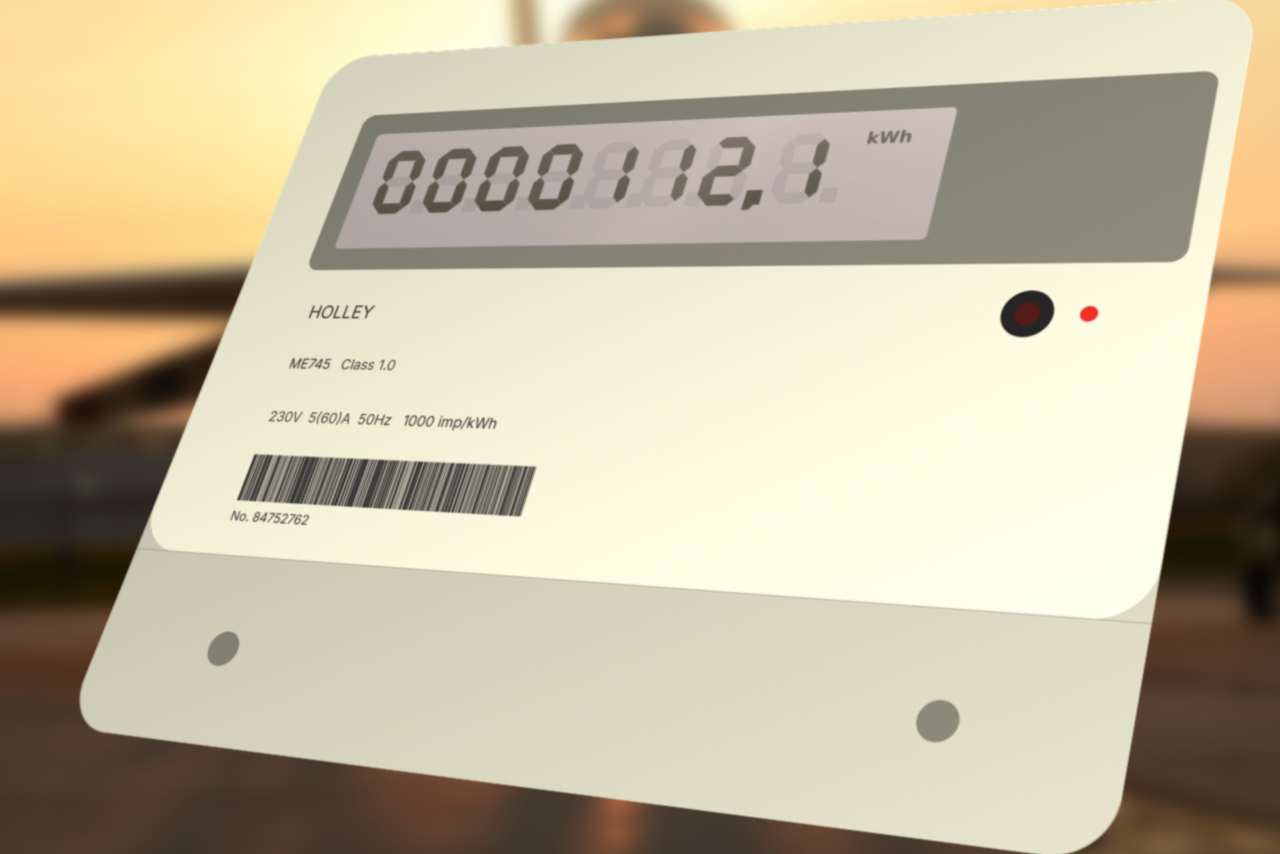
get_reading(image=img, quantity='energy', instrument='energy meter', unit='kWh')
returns 112.1 kWh
